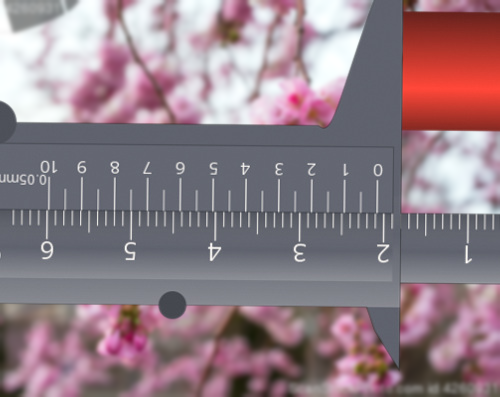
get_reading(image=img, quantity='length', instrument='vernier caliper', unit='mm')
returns 20.8 mm
